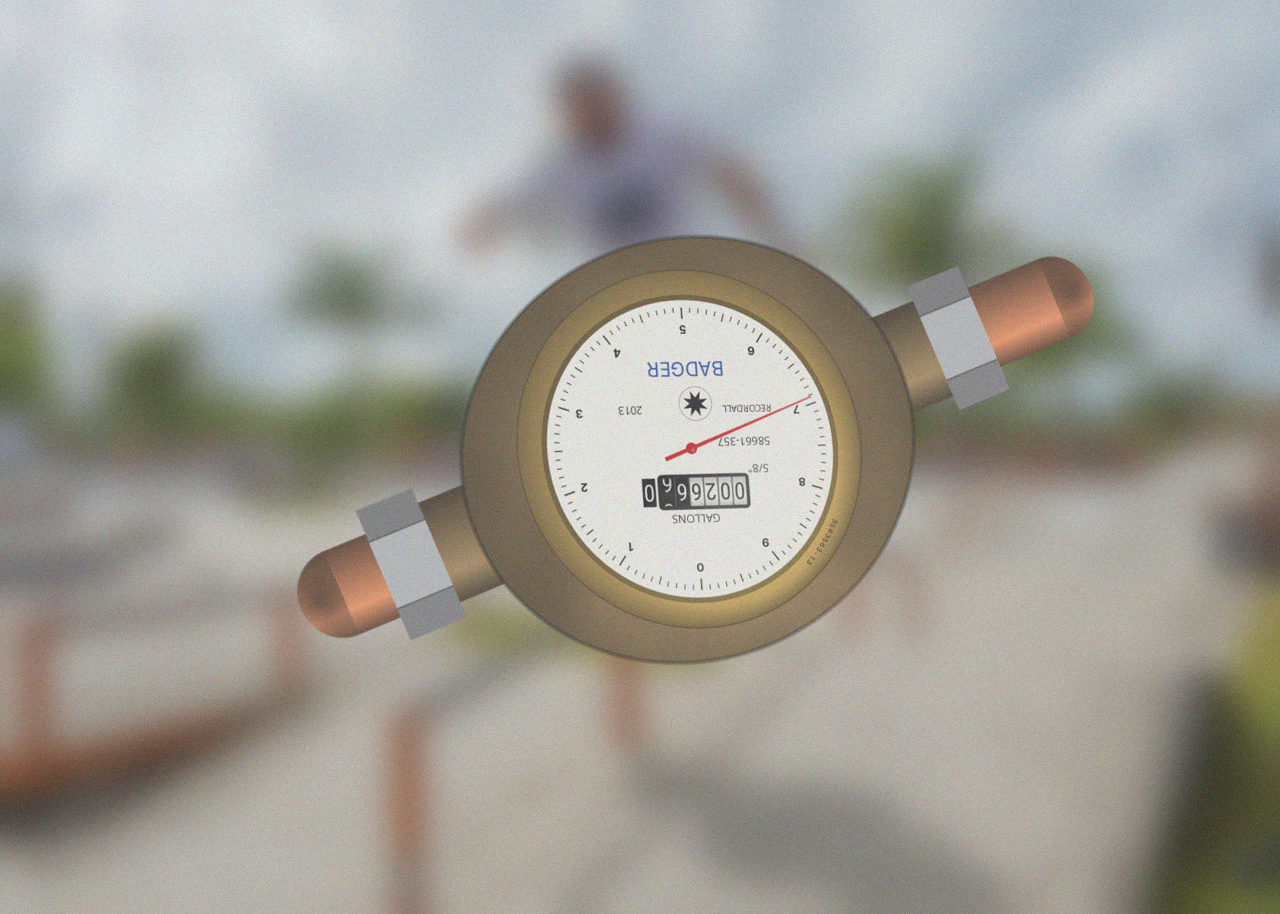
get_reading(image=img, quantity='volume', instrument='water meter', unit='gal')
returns 26656.9 gal
